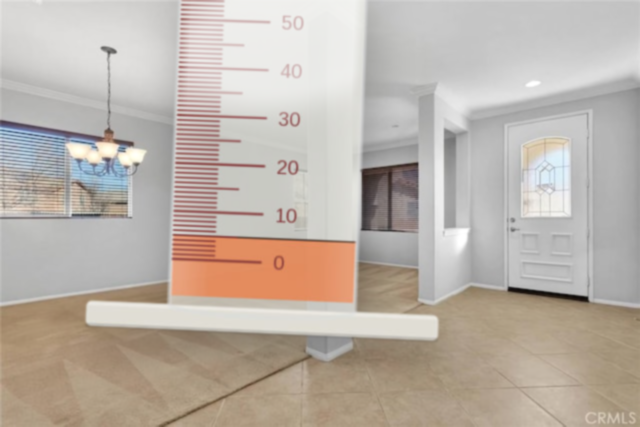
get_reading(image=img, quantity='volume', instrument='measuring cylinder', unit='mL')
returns 5 mL
